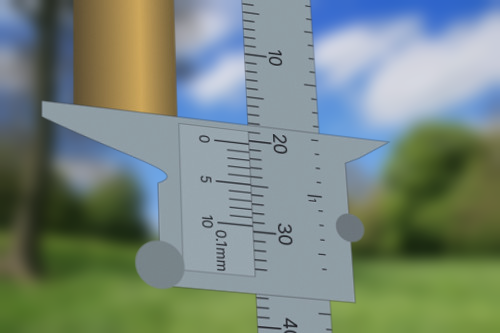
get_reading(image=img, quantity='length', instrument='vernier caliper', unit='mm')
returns 20.4 mm
